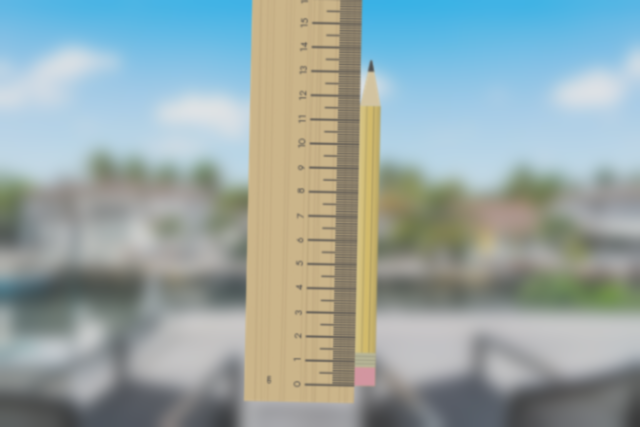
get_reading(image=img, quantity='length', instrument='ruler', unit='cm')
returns 13.5 cm
